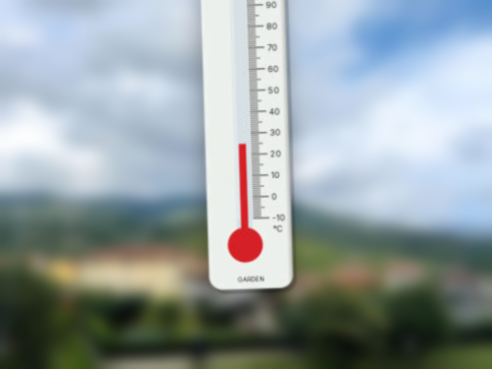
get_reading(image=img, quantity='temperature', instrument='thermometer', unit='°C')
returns 25 °C
